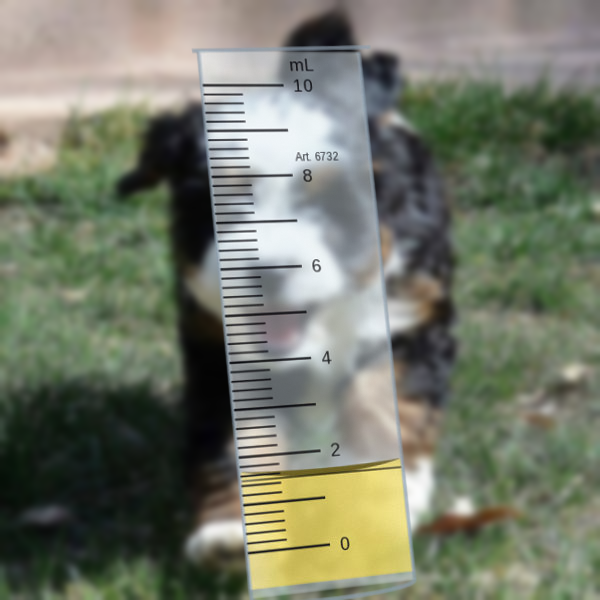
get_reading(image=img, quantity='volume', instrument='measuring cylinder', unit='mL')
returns 1.5 mL
